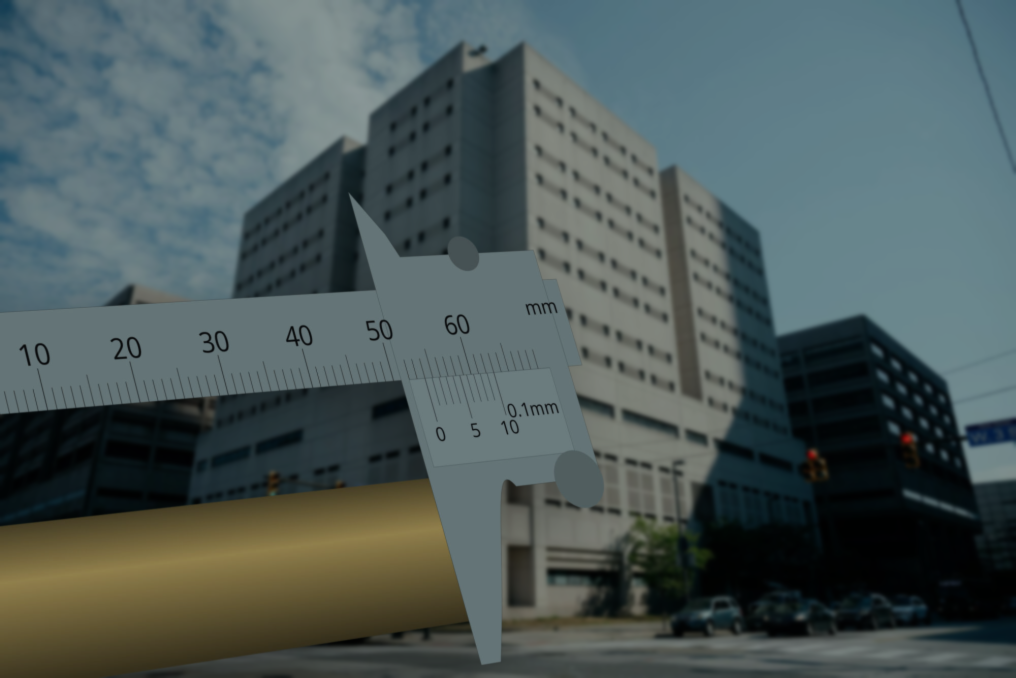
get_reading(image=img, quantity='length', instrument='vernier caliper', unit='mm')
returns 54.0 mm
